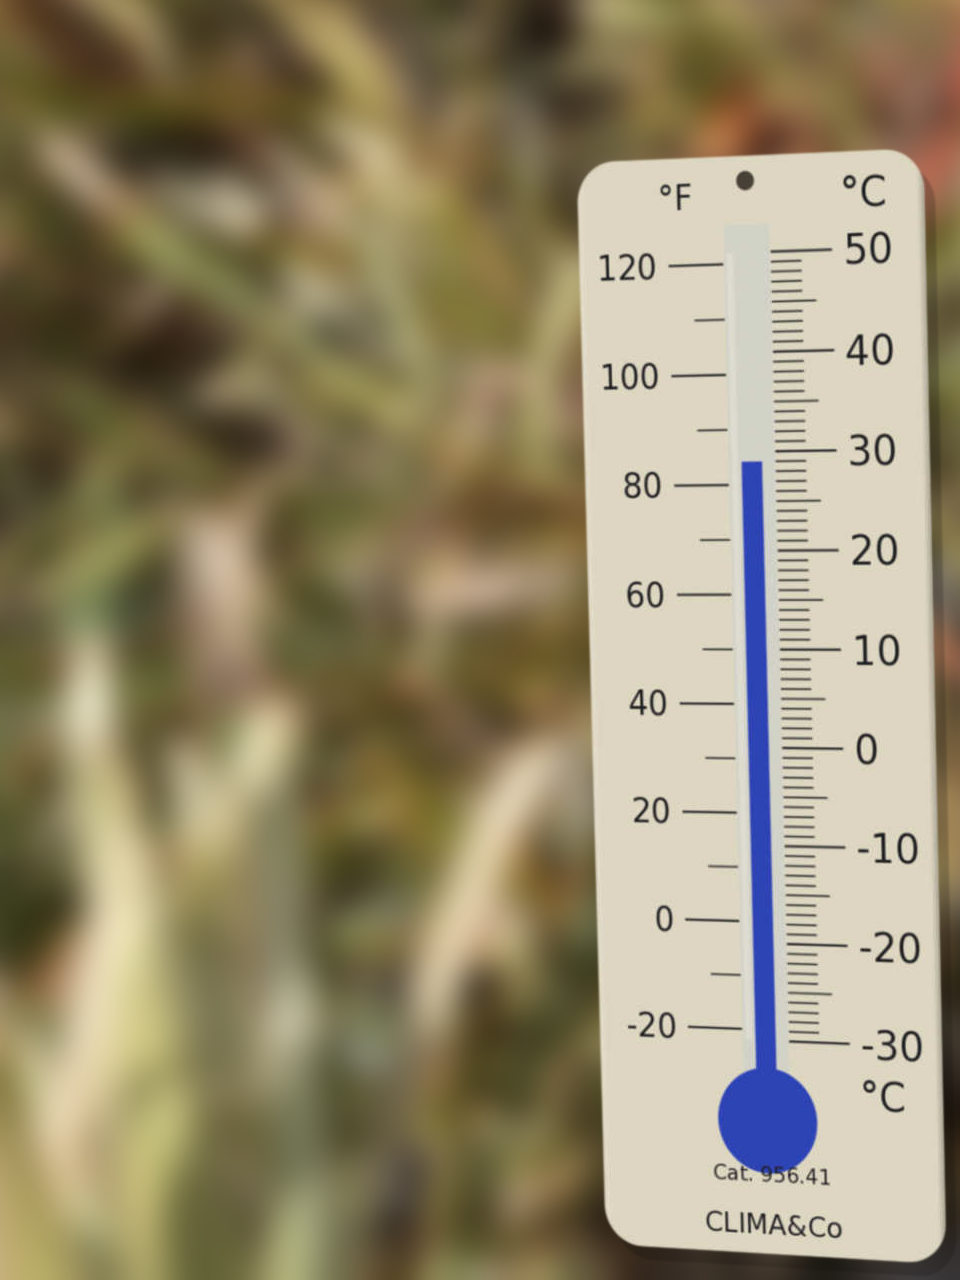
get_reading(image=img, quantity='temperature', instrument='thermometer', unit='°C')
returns 29 °C
